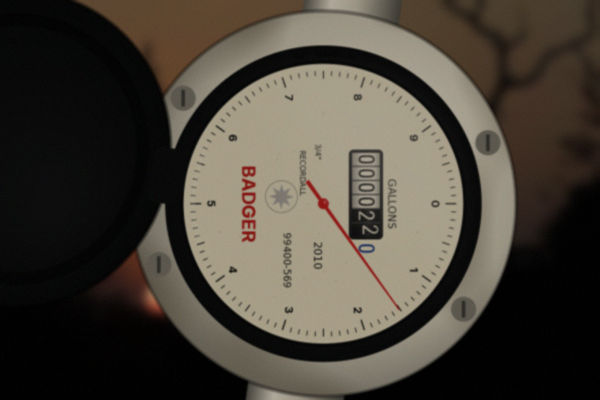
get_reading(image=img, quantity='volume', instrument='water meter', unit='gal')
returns 221.5 gal
